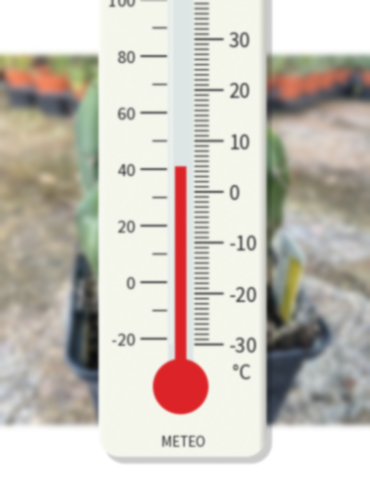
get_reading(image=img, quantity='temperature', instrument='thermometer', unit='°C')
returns 5 °C
